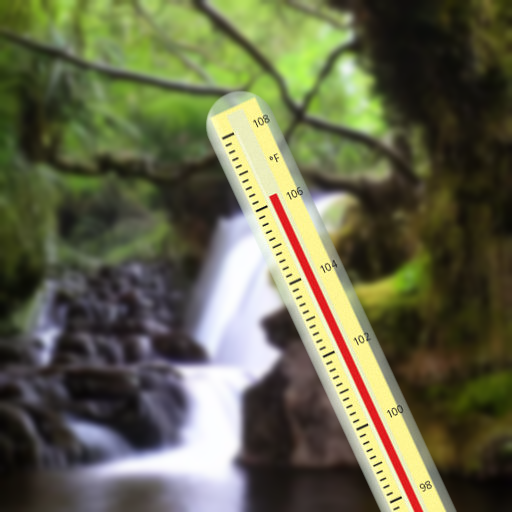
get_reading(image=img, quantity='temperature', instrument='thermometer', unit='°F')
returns 106.2 °F
